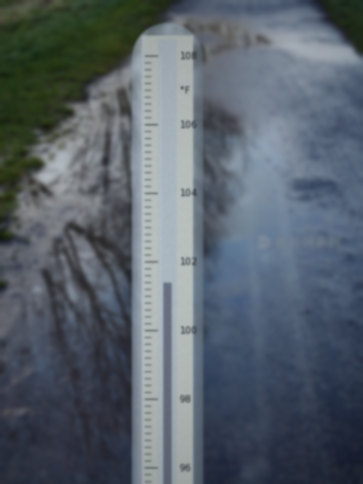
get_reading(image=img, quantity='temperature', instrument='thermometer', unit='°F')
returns 101.4 °F
